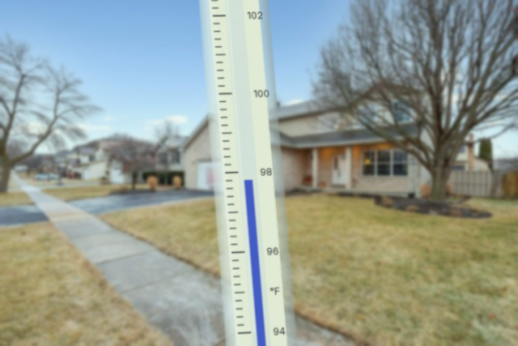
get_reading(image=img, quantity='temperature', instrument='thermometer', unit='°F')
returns 97.8 °F
